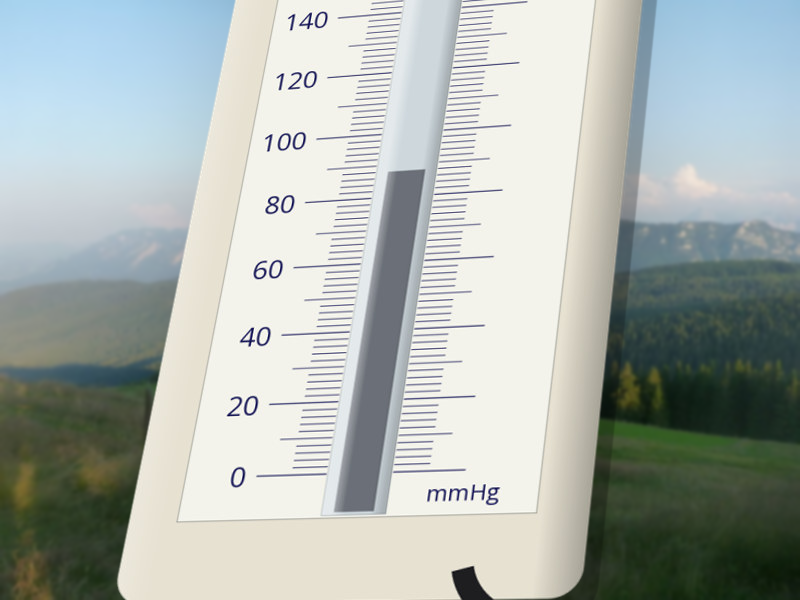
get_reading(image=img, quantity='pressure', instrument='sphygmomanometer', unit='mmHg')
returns 88 mmHg
